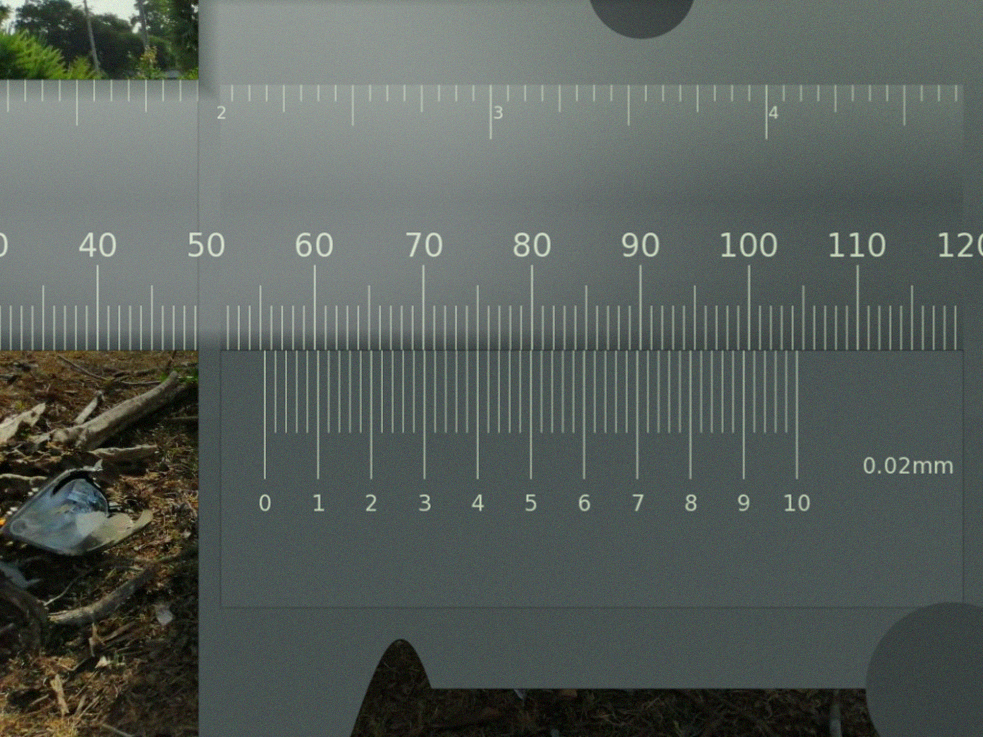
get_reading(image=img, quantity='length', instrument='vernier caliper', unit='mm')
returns 55.4 mm
